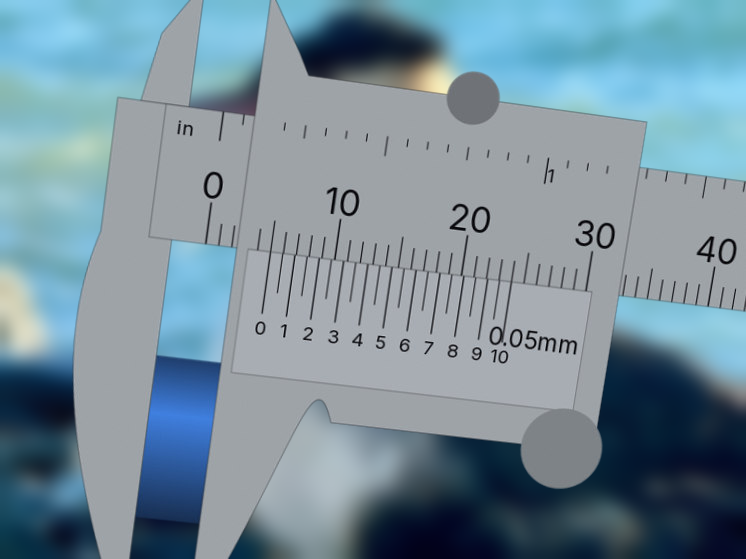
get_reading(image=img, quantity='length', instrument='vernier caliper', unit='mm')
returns 5.0 mm
